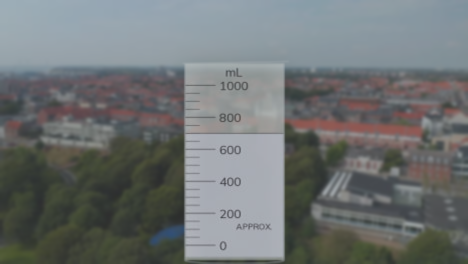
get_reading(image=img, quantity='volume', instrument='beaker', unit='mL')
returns 700 mL
